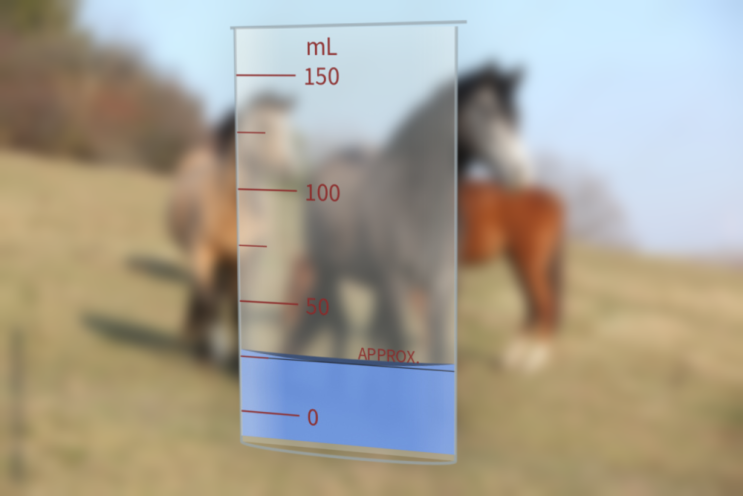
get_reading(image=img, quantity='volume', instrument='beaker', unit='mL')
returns 25 mL
